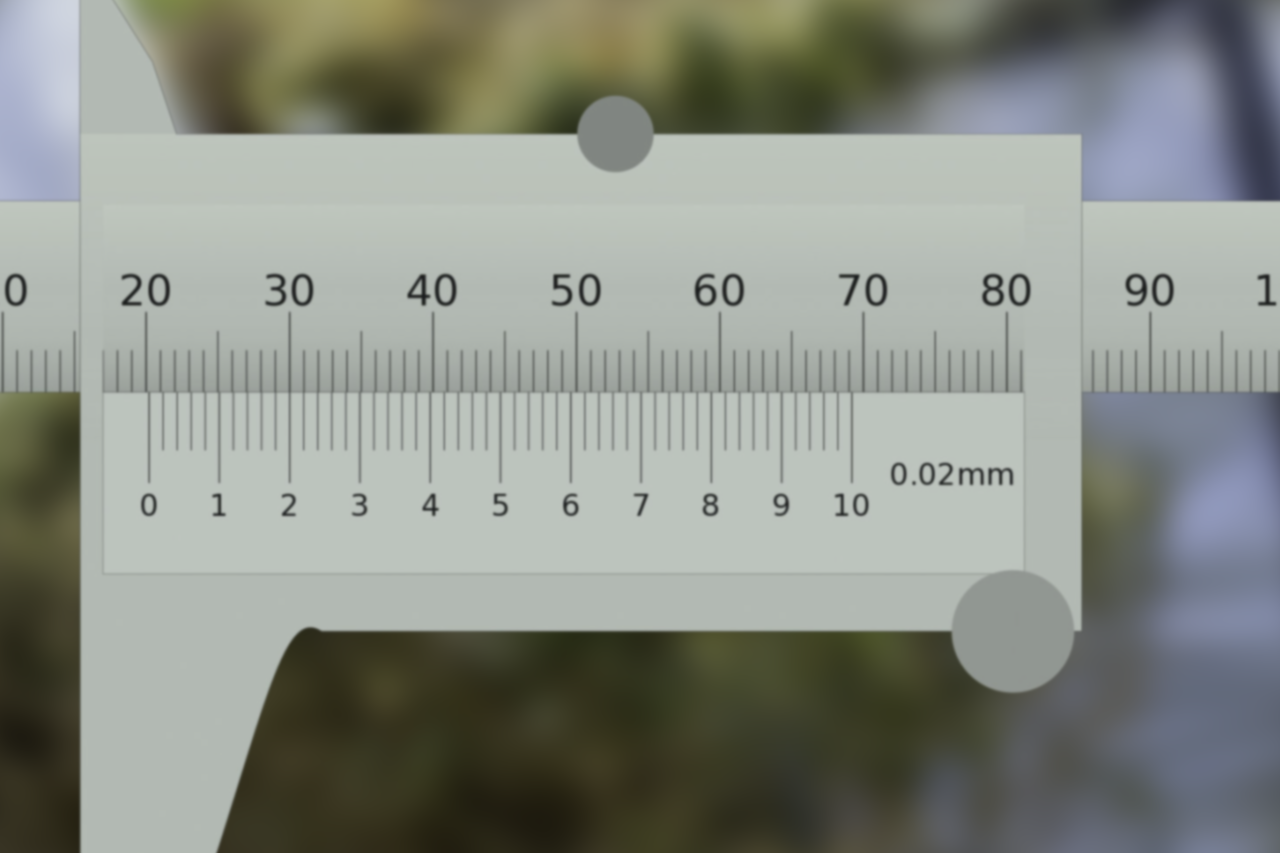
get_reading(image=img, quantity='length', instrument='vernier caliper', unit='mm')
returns 20.2 mm
